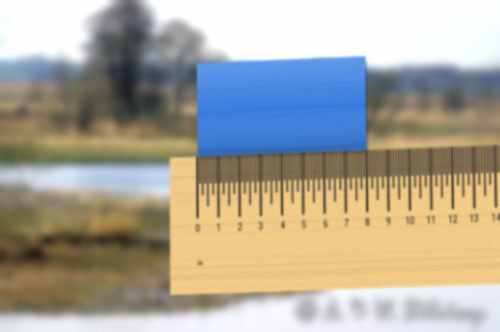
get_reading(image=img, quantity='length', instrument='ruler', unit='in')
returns 8 in
